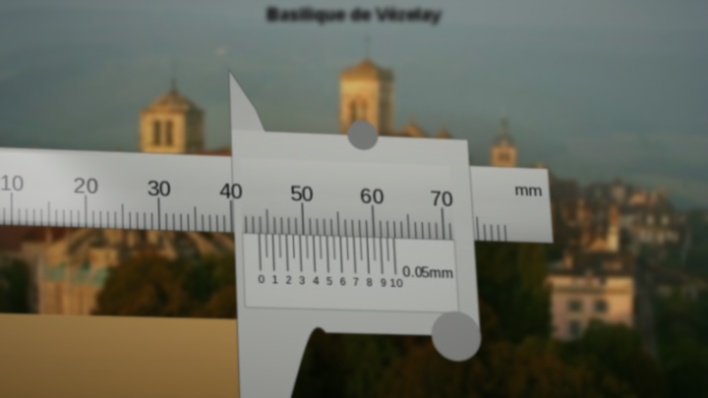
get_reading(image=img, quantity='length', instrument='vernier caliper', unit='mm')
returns 43.8 mm
